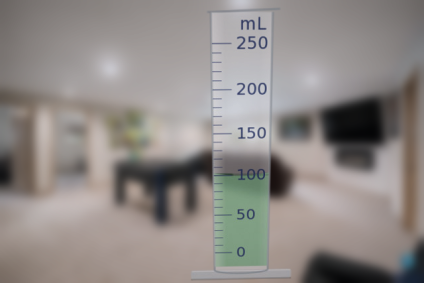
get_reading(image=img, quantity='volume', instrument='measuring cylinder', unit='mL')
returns 100 mL
